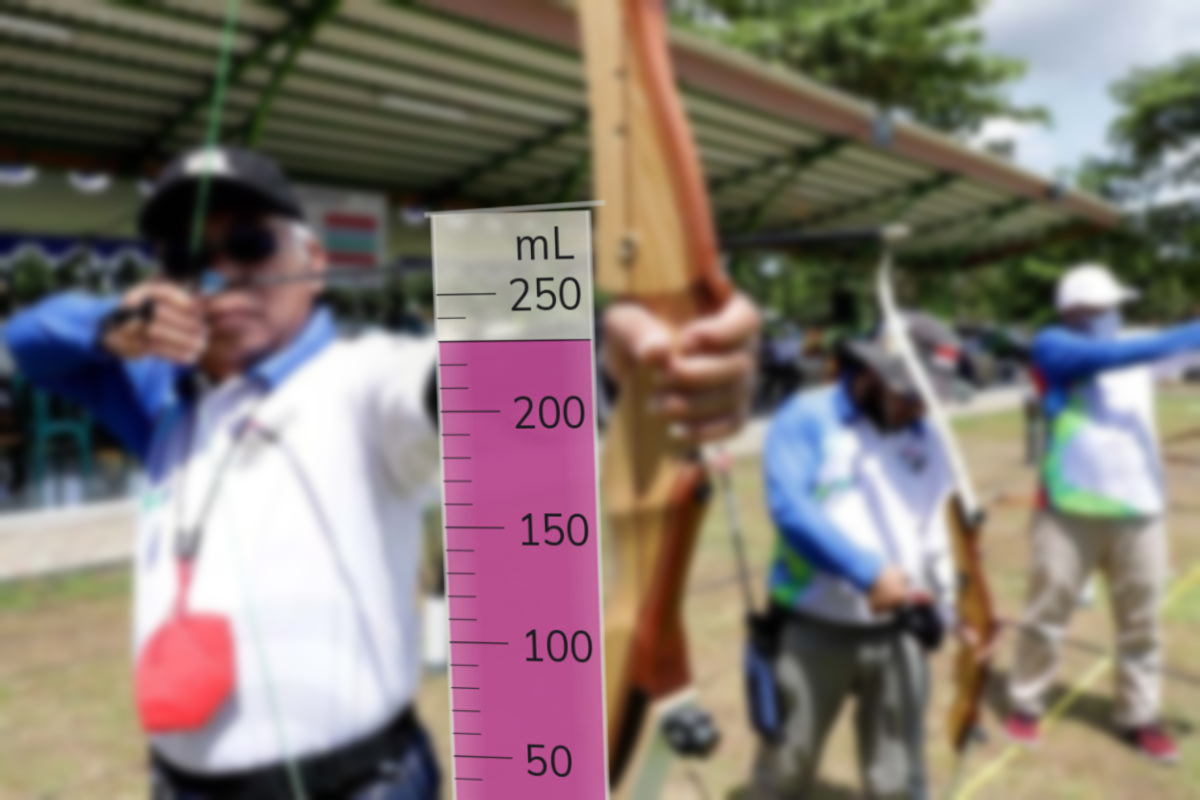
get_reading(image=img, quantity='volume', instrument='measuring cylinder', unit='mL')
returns 230 mL
